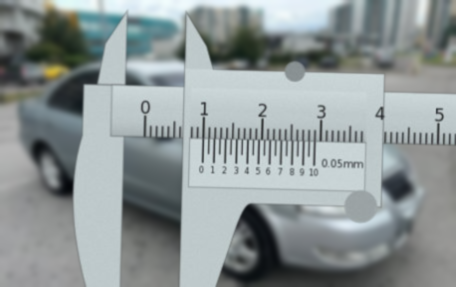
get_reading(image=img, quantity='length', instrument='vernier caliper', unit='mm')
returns 10.0 mm
